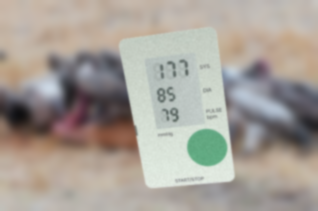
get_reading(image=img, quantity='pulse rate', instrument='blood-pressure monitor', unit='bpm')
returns 79 bpm
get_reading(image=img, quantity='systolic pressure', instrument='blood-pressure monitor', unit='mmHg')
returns 177 mmHg
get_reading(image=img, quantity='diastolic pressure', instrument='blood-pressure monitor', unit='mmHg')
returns 85 mmHg
